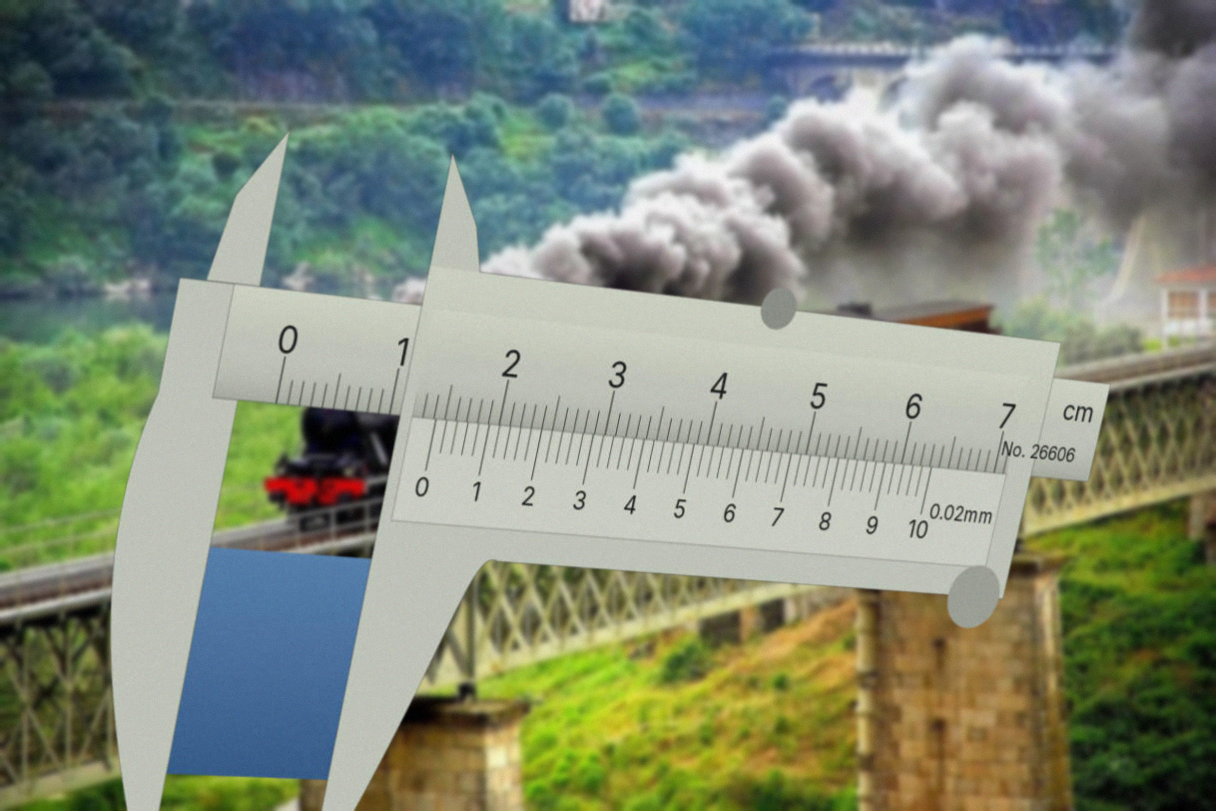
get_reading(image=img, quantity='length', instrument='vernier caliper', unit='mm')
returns 14.2 mm
